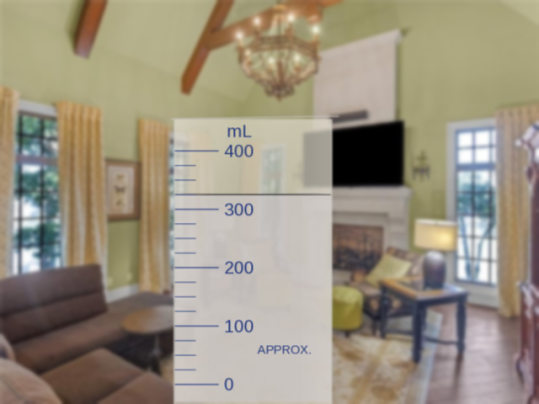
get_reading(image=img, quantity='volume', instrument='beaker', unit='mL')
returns 325 mL
